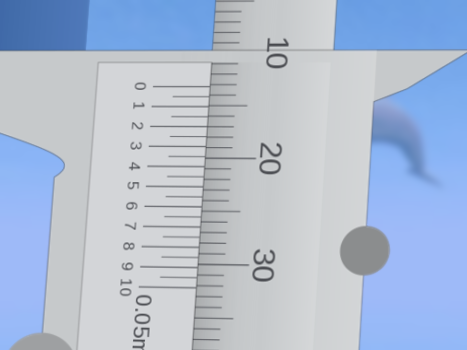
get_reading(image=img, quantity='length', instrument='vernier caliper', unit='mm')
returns 13.2 mm
